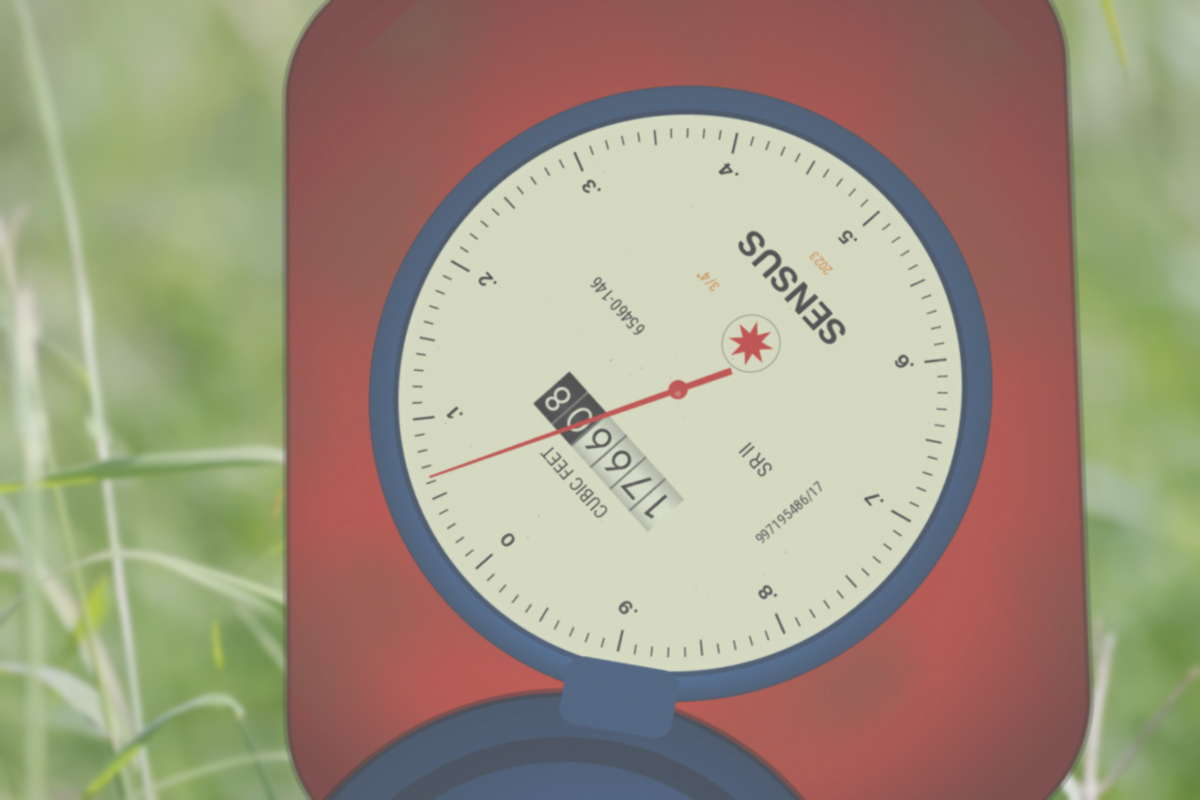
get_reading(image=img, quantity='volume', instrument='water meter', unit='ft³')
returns 176608.06 ft³
